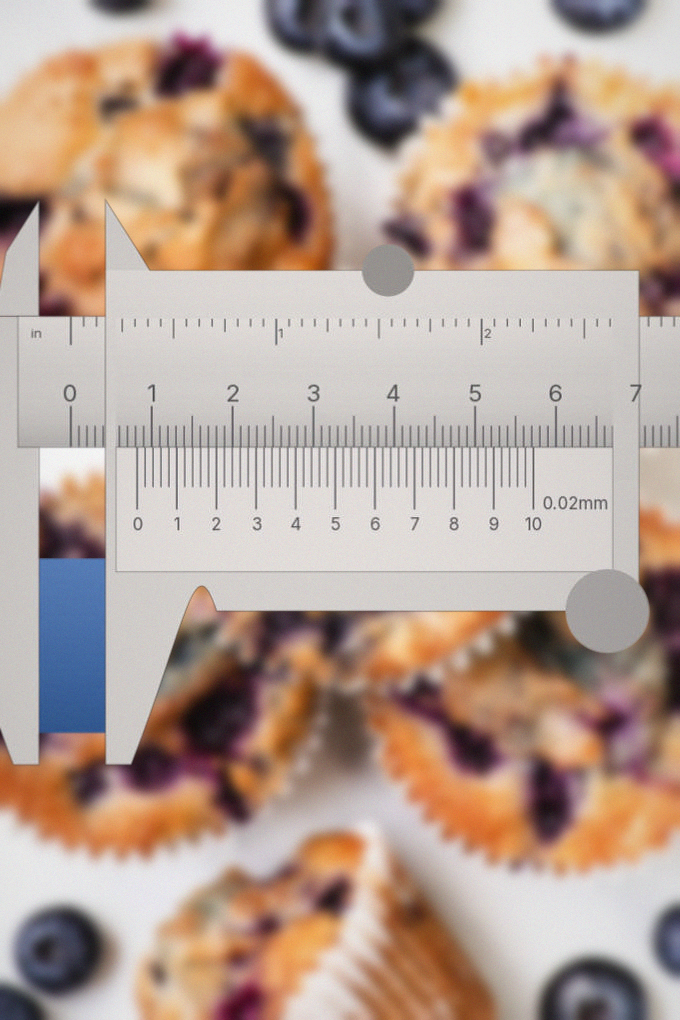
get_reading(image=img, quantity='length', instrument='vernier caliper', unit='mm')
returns 8.2 mm
